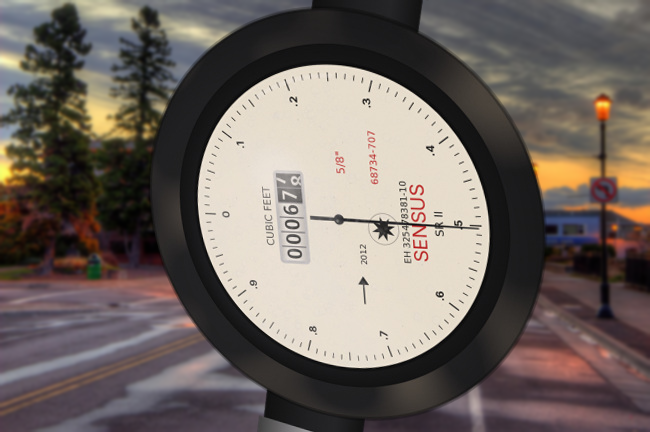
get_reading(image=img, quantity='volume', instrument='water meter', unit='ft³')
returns 677.50 ft³
